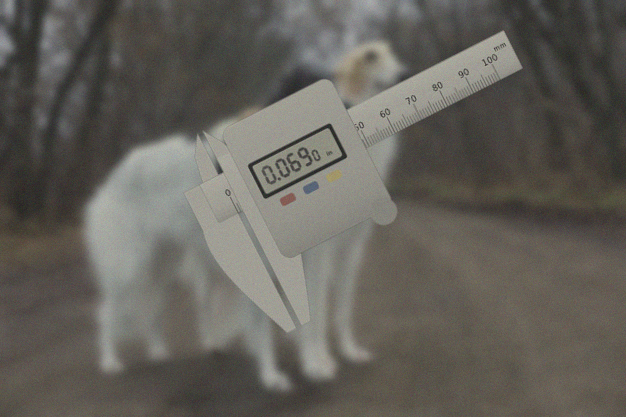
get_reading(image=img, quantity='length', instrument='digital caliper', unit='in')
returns 0.0690 in
